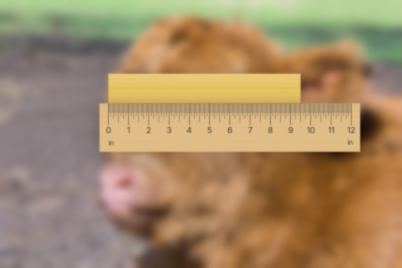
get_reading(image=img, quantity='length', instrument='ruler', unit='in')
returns 9.5 in
